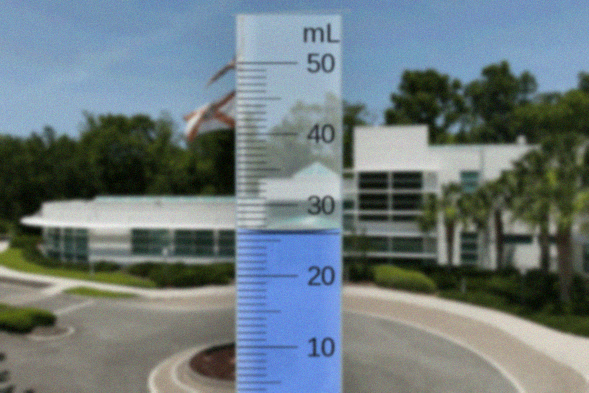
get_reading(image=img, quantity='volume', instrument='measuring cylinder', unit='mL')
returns 26 mL
